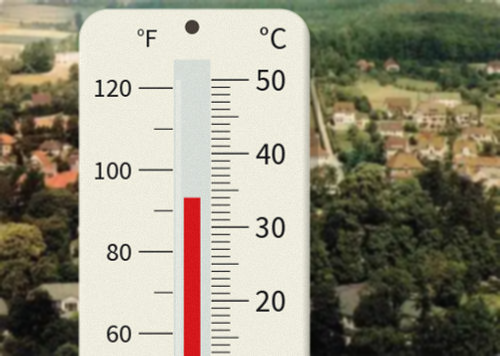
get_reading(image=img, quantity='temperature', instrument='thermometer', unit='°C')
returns 34 °C
